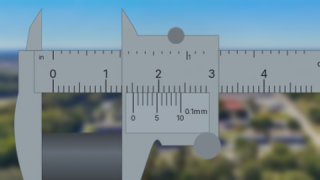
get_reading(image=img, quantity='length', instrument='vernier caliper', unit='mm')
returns 15.2 mm
